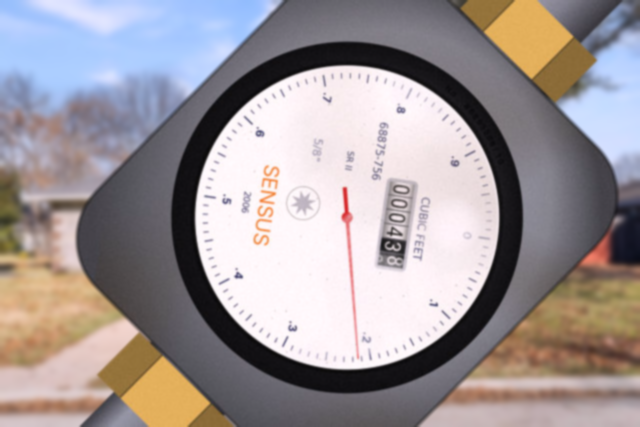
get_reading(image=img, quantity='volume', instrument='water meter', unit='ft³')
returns 438.21 ft³
